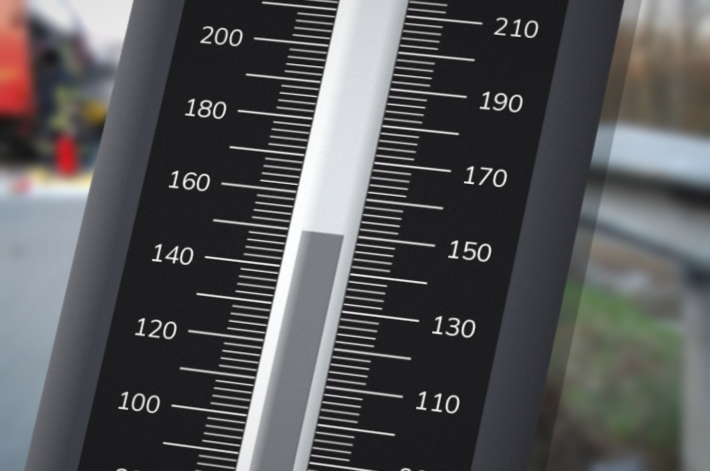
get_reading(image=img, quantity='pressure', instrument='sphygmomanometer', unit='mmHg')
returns 150 mmHg
